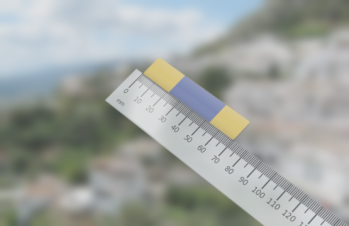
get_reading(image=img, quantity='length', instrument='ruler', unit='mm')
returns 70 mm
